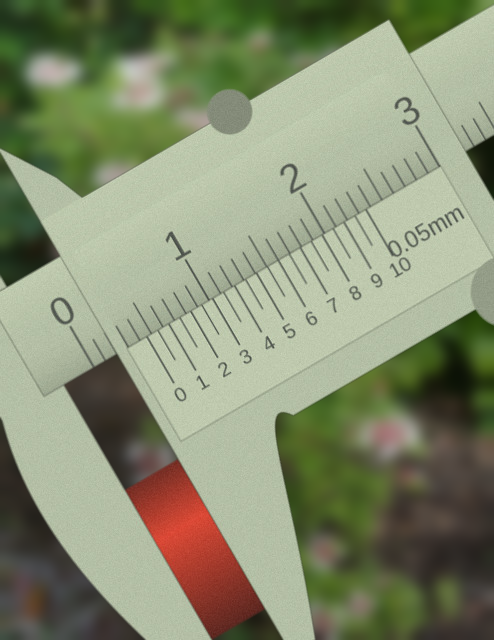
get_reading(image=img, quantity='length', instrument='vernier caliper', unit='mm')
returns 4.6 mm
